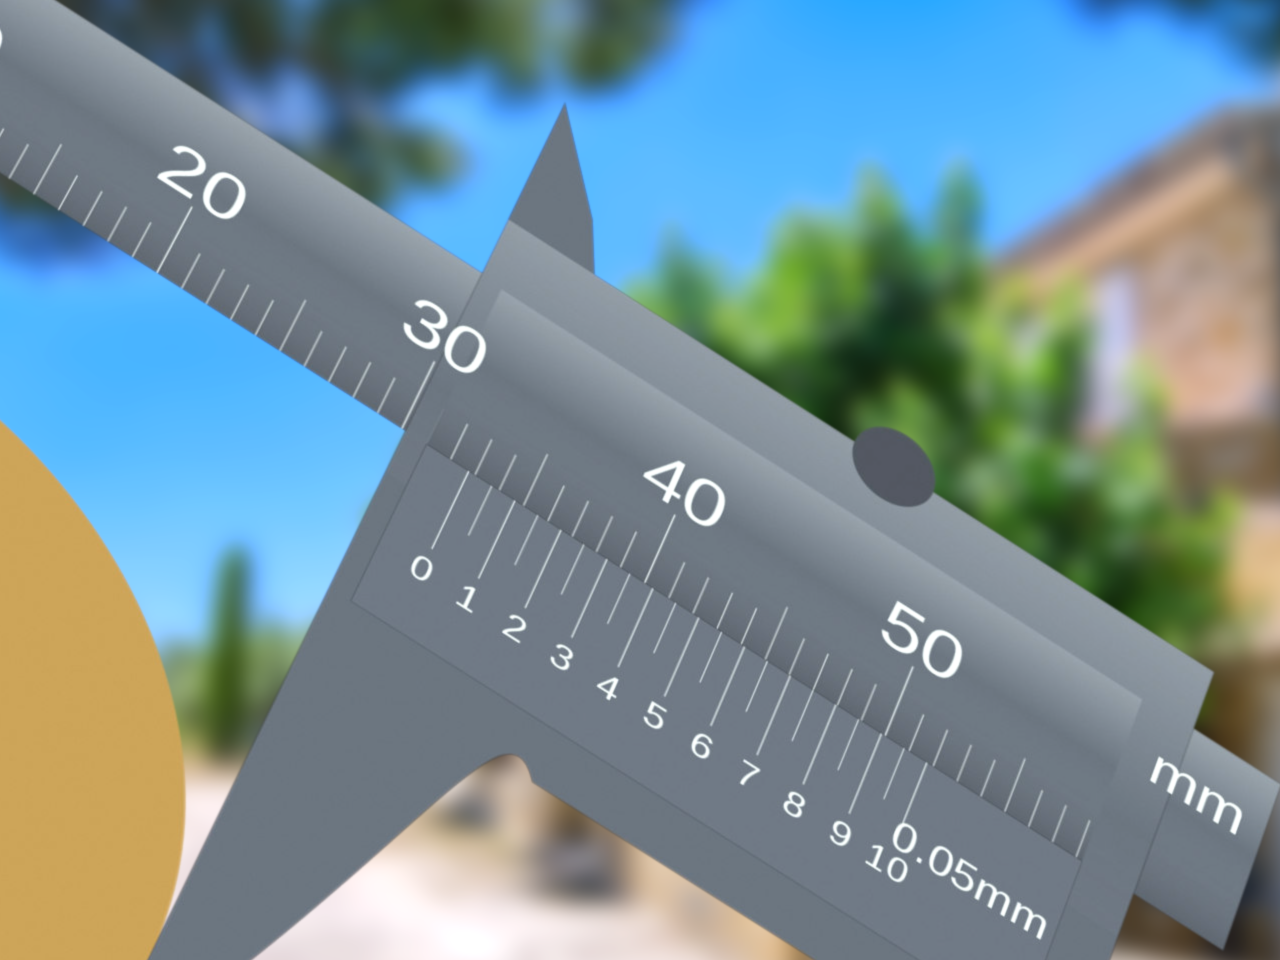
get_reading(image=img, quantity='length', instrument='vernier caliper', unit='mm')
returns 32.75 mm
